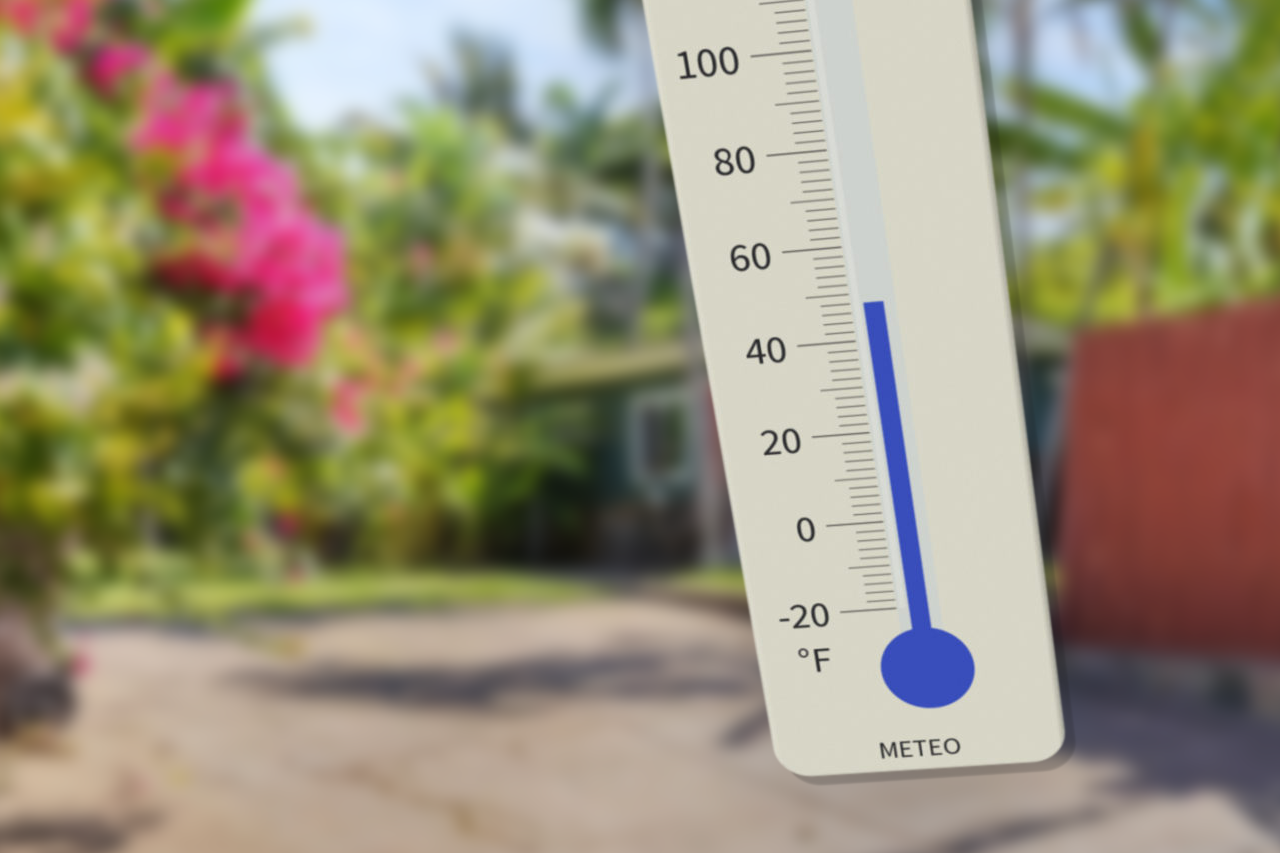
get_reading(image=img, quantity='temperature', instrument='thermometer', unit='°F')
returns 48 °F
